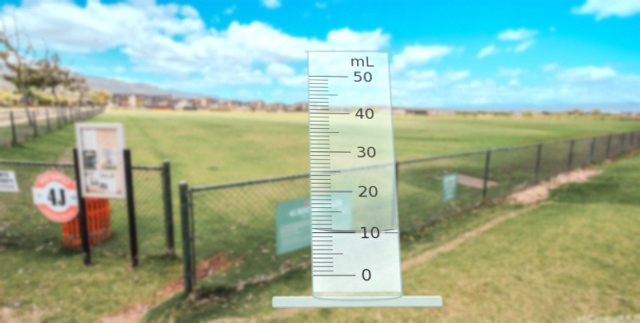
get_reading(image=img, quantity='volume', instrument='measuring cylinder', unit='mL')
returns 10 mL
